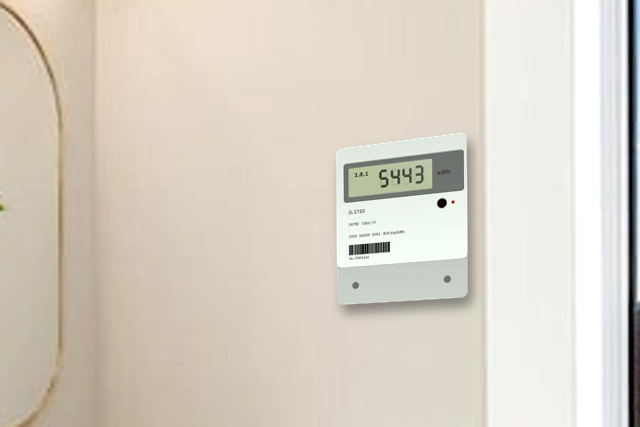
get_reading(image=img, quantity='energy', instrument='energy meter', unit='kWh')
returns 5443 kWh
